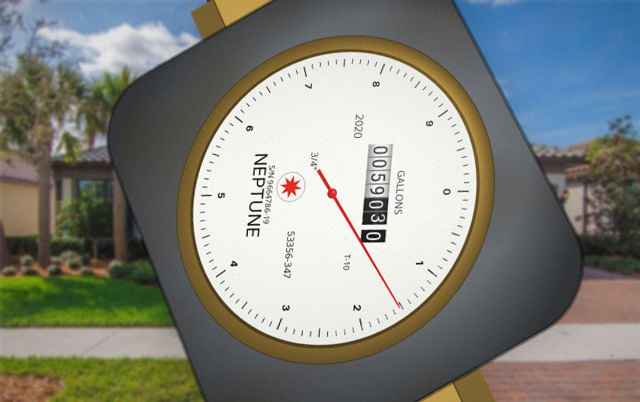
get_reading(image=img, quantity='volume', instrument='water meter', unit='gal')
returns 59031.5 gal
